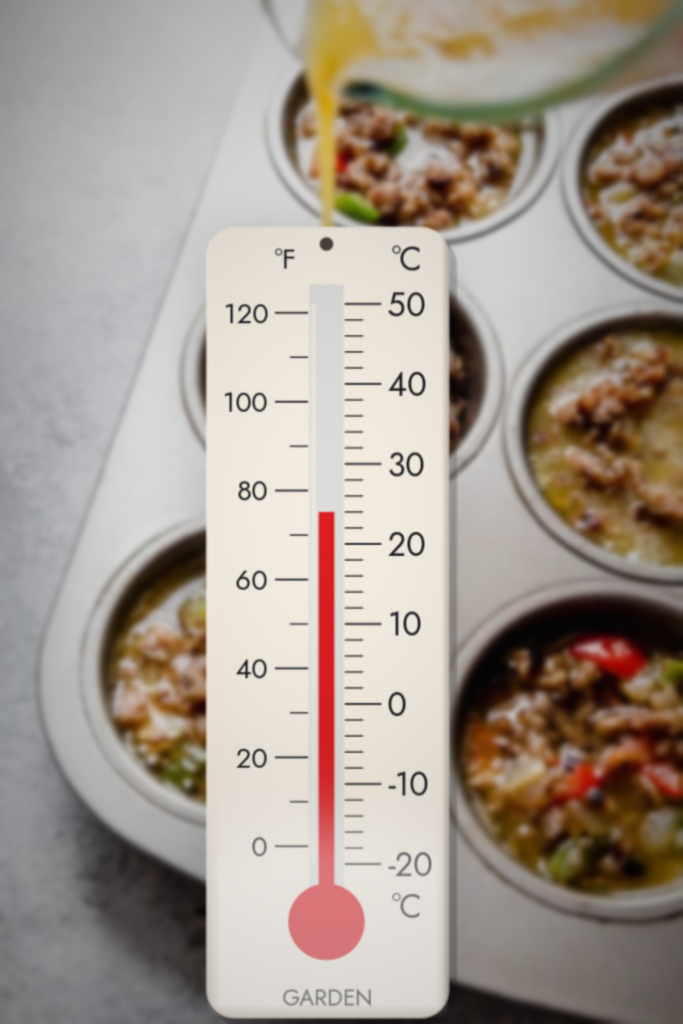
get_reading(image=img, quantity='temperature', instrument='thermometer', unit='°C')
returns 24 °C
